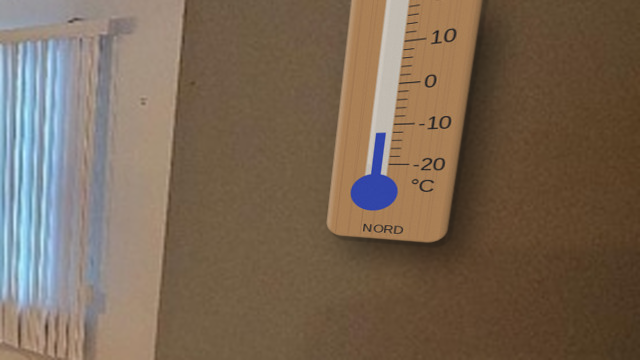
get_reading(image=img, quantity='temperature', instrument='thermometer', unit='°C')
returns -12 °C
